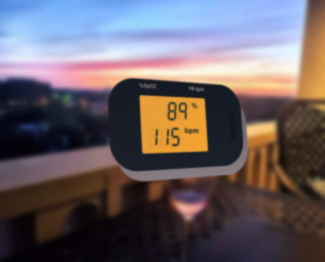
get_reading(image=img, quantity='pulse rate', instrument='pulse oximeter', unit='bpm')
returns 115 bpm
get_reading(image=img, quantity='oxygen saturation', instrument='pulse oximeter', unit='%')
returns 89 %
